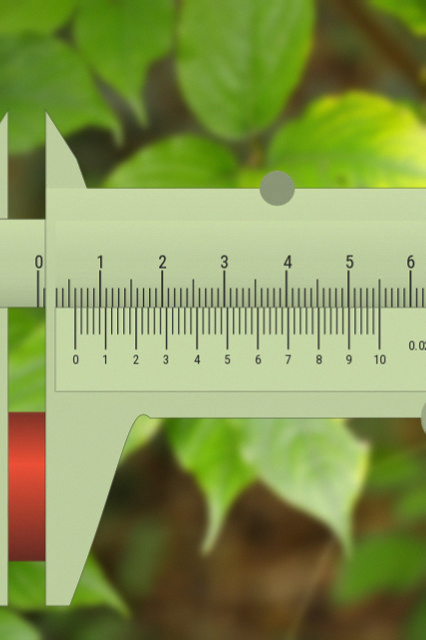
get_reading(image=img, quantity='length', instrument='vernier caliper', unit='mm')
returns 6.0 mm
